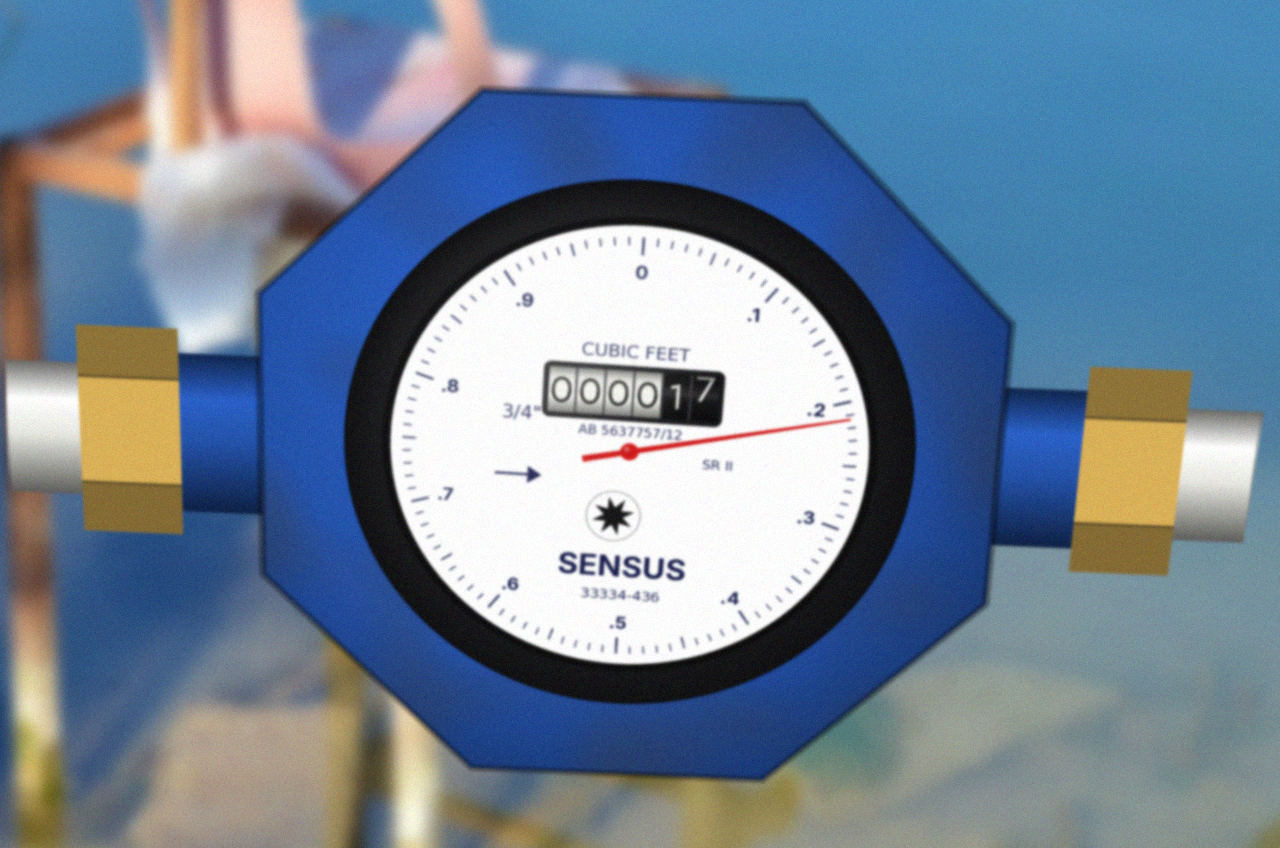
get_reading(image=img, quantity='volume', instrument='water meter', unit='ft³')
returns 17.21 ft³
